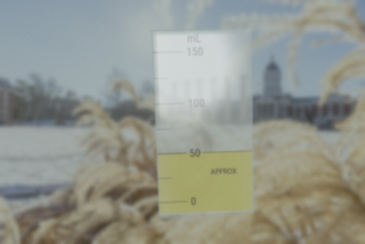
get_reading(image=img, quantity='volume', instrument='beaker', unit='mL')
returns 50 mL
